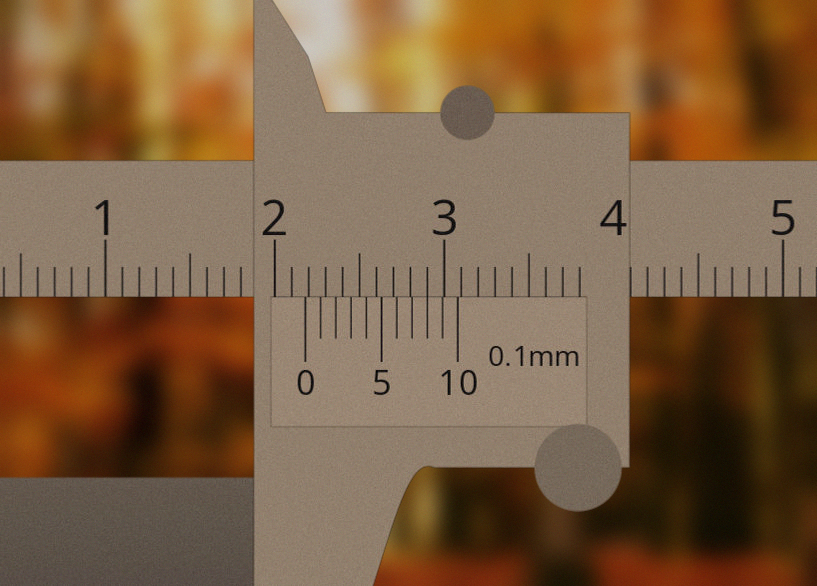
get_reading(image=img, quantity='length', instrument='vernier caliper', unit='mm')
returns 21.8 mm
